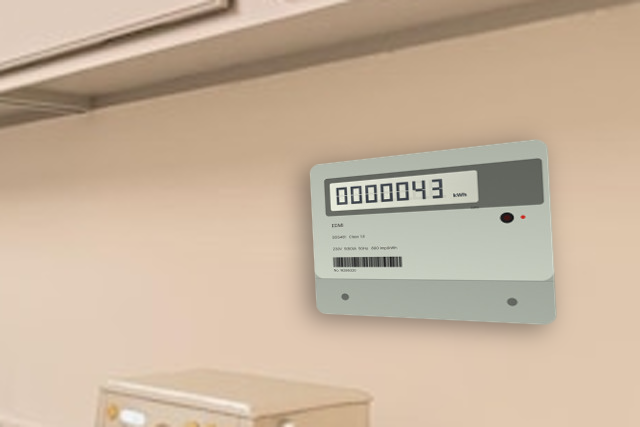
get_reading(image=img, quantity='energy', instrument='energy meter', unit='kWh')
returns 43 kWh
